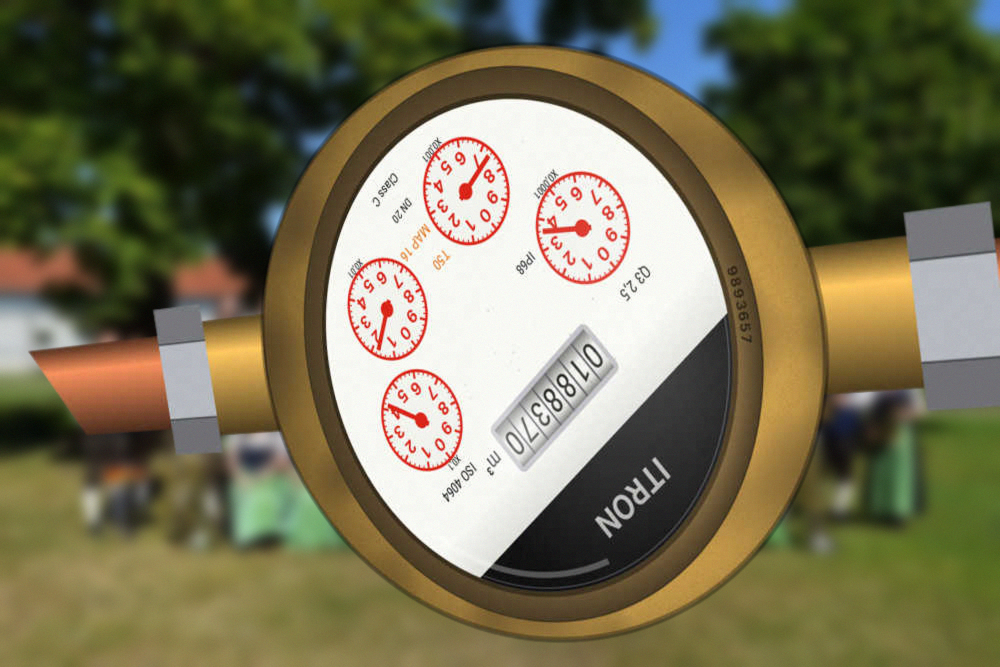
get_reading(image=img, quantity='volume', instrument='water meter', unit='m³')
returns 188370.4173 m³
